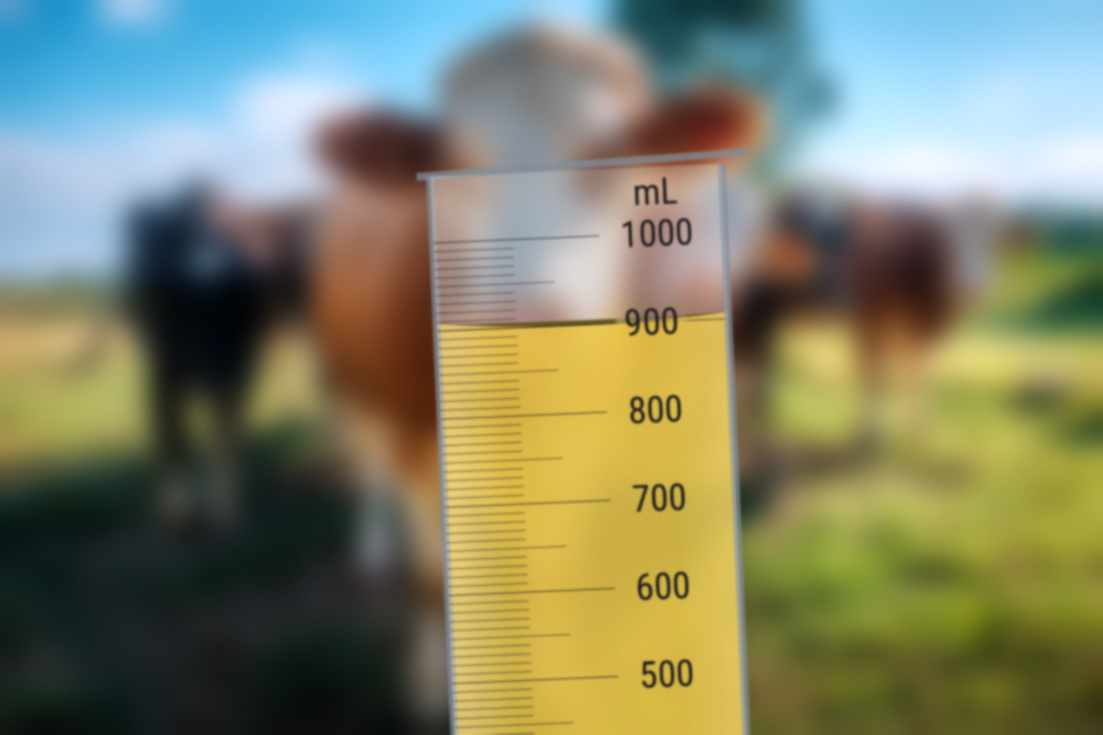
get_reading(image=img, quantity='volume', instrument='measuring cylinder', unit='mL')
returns 900 mL
